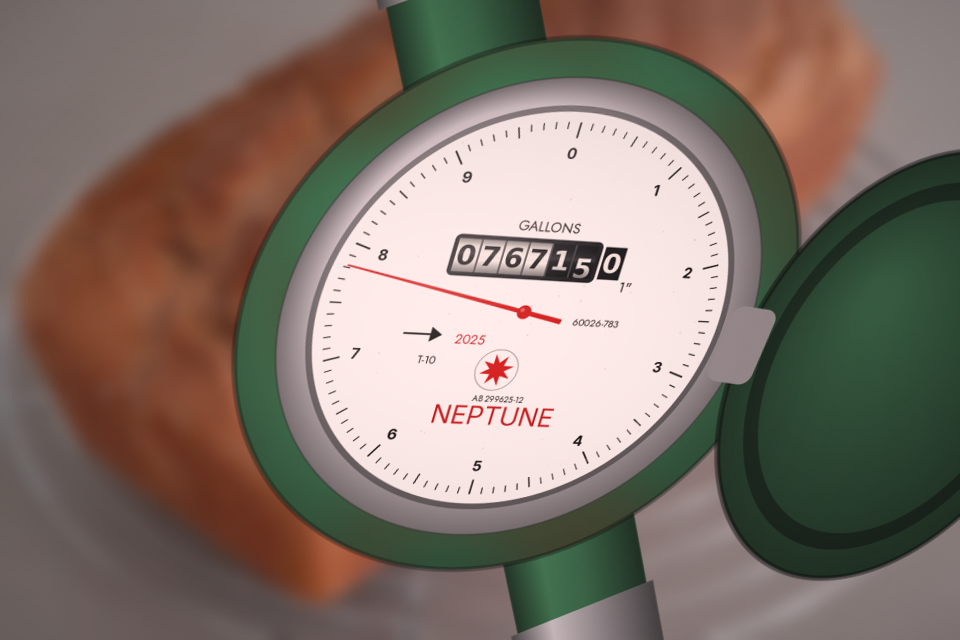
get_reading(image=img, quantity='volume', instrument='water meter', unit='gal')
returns 767147.8 gal
